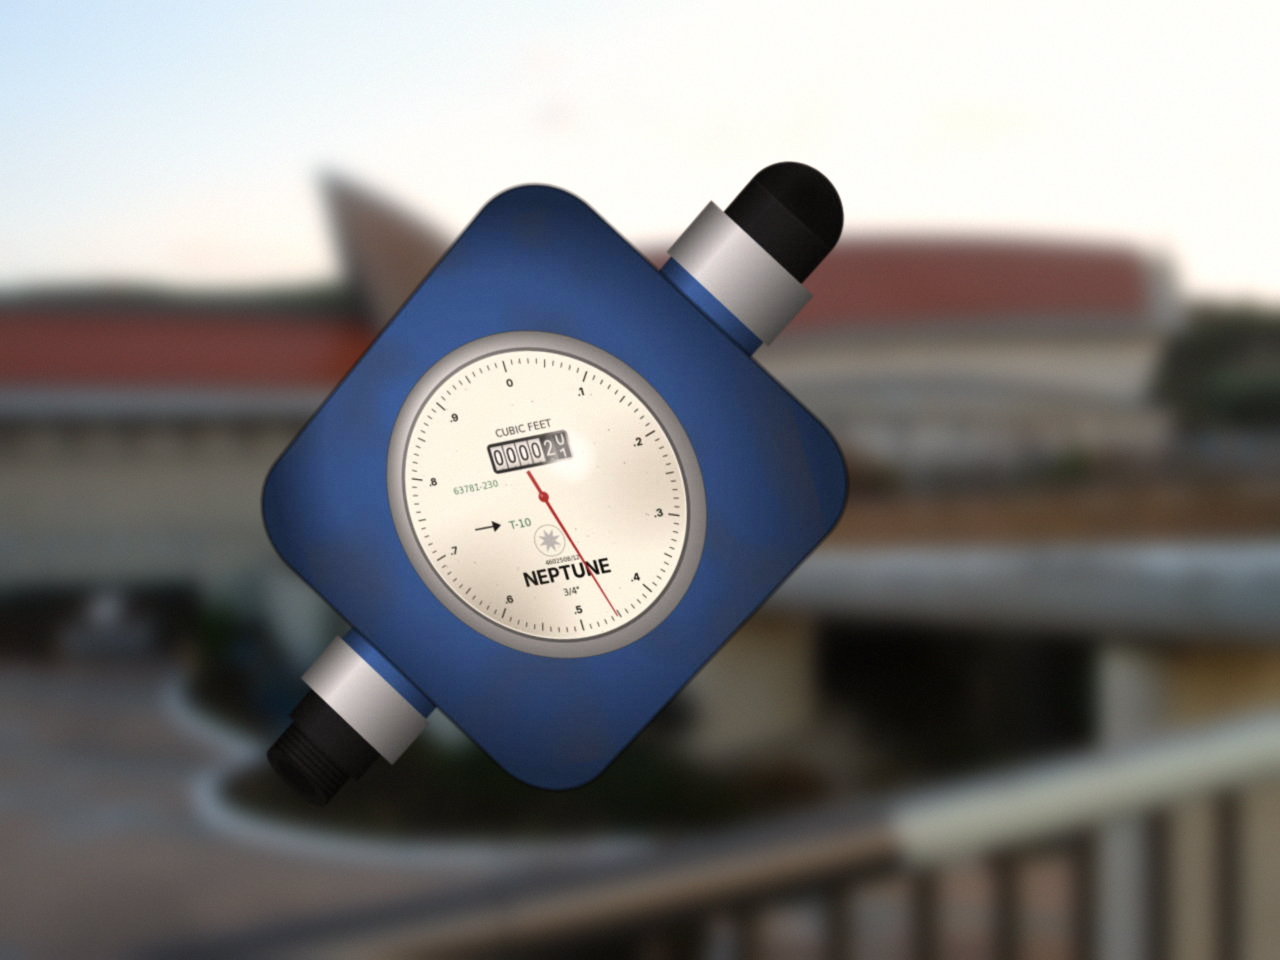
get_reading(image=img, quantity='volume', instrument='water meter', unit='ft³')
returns 20.45 ft³
